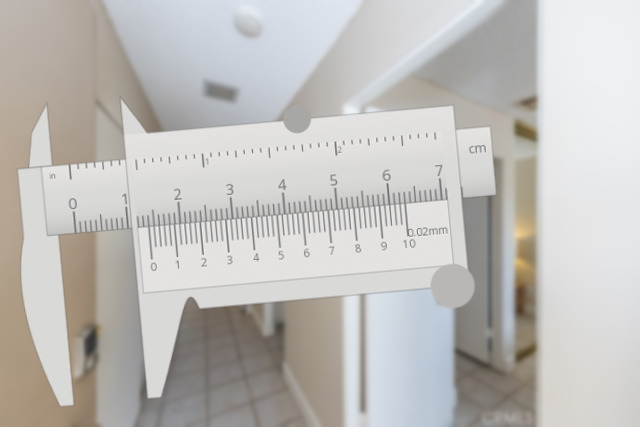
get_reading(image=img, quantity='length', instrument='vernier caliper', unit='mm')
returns 14.0 mm
